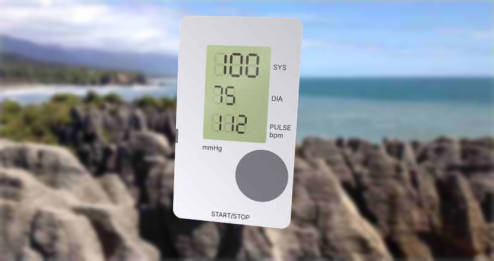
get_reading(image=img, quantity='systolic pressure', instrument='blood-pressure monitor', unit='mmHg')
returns 100 mmHg
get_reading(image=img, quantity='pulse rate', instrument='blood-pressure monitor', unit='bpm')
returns 112 bpm
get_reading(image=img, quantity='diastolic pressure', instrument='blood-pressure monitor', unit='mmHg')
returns 75 mmHg
